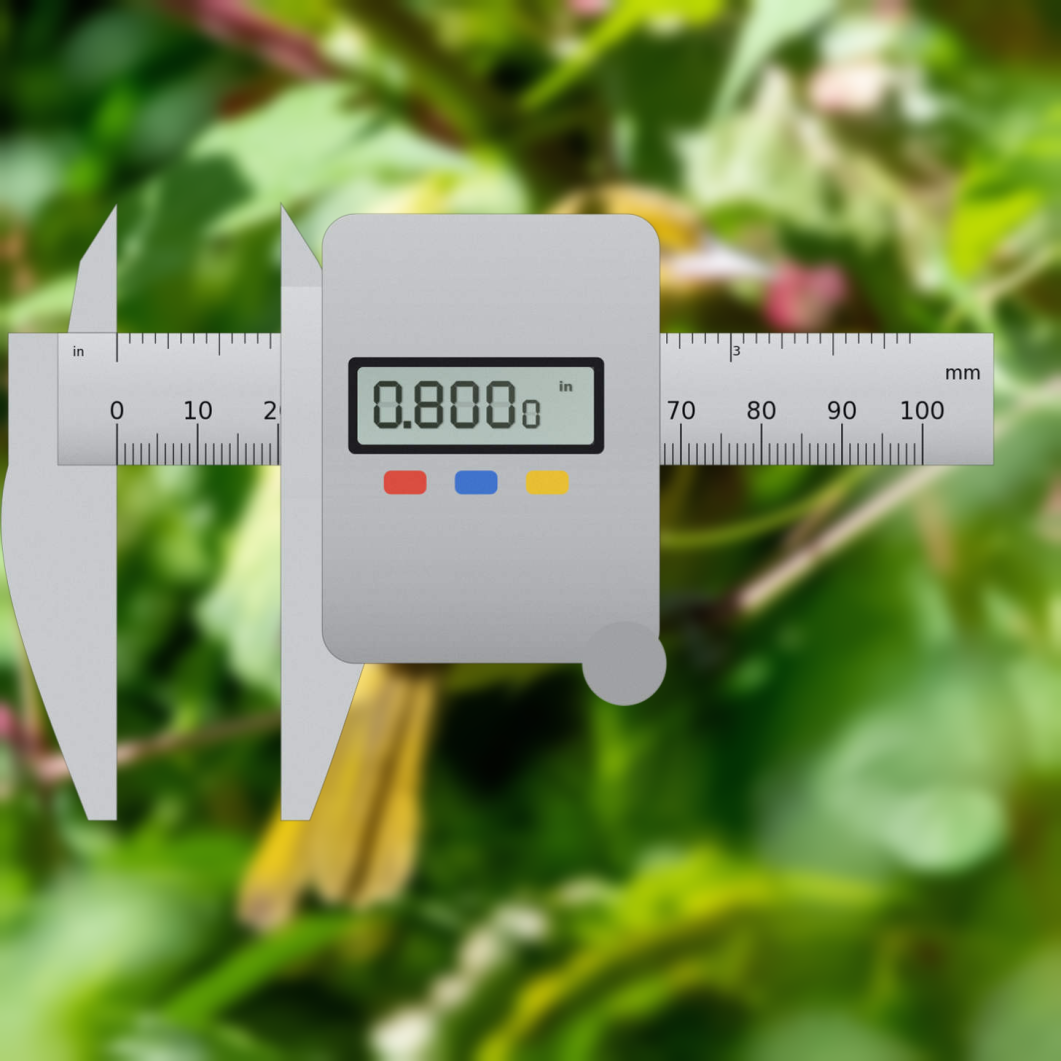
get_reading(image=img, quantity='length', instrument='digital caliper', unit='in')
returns 0.8000 in
